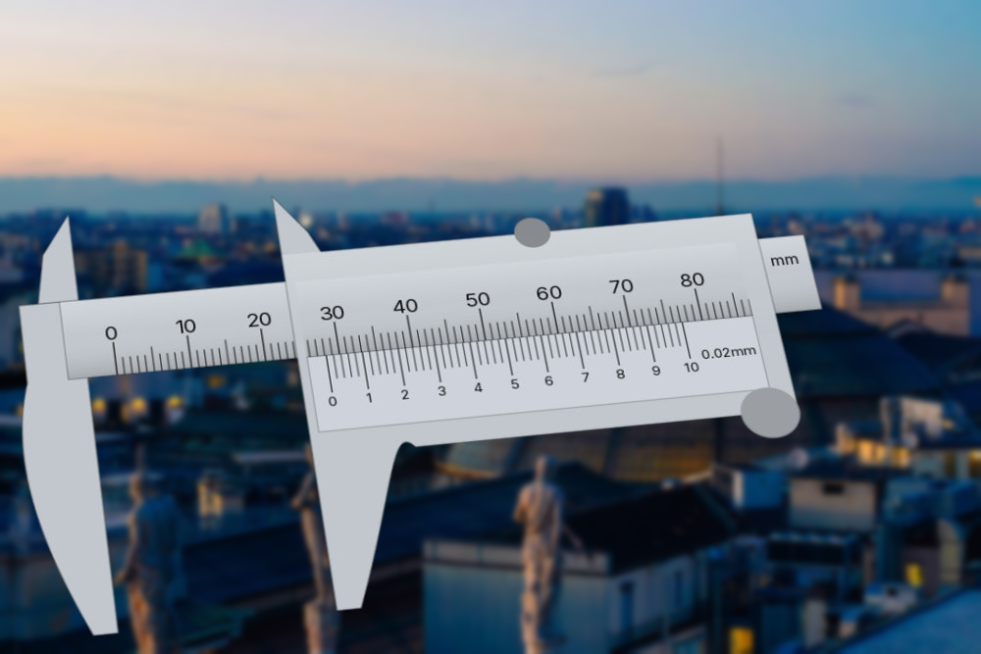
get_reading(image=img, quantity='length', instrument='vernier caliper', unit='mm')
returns 28.2 mm
